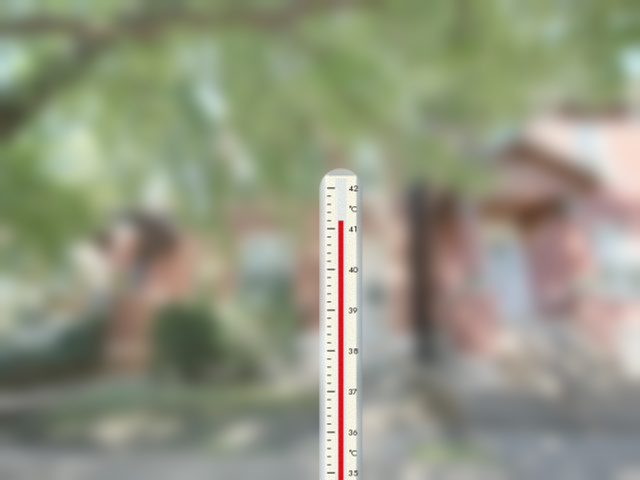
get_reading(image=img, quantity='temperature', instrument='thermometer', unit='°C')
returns 41.2 °C
